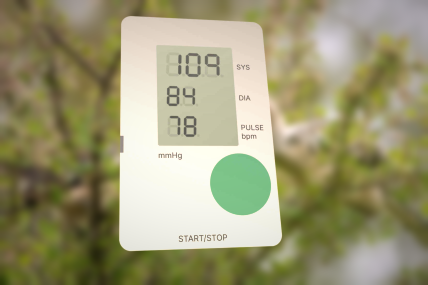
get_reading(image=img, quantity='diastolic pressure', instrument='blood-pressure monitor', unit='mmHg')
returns 84 mmHg
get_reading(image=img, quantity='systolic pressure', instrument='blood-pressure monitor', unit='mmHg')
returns 109 mmHg
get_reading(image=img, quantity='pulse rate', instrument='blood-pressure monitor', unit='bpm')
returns 78 bpm
